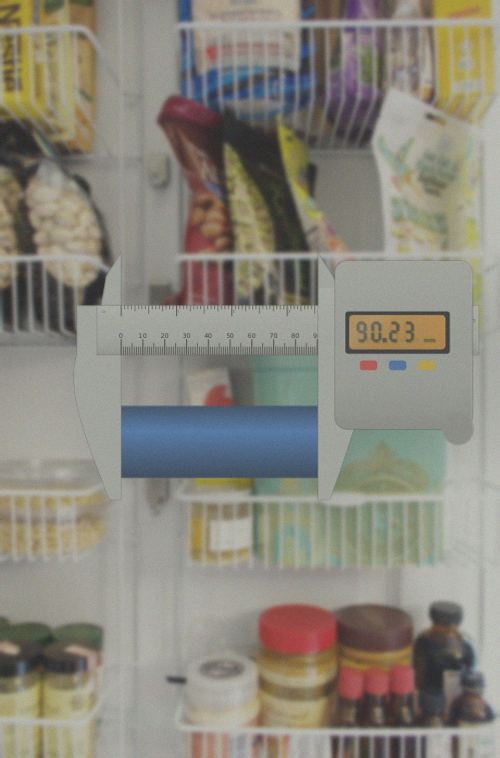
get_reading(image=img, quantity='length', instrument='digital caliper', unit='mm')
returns 90.23 mm
